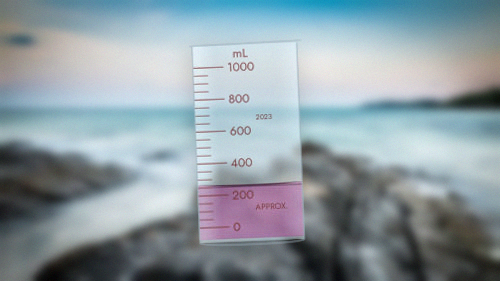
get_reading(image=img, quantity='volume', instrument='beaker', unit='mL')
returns 250 mL
